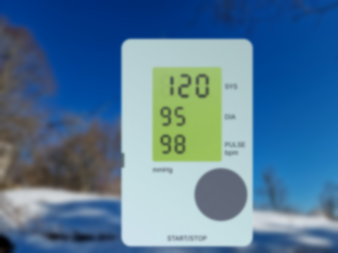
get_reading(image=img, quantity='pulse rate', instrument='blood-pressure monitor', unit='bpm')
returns 98 bpm
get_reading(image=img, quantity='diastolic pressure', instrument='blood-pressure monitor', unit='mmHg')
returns 95 mmHg
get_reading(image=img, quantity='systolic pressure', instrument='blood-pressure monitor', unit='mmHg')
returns 120 mmHg
